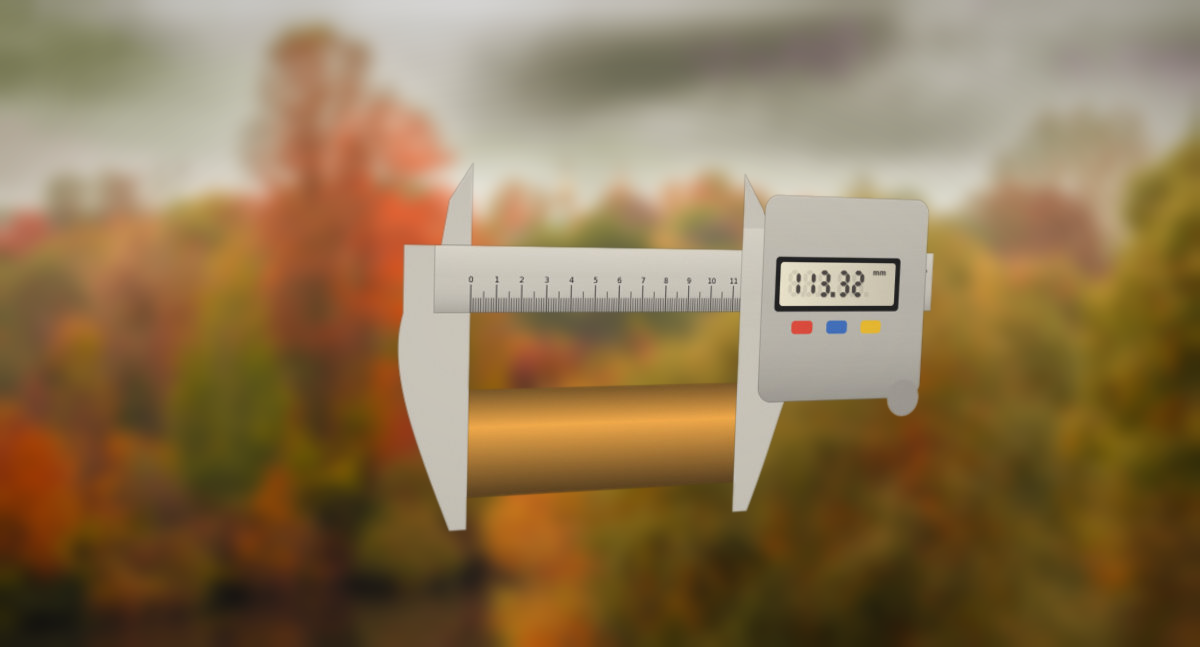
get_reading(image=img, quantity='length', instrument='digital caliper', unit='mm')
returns 113.32 mm
